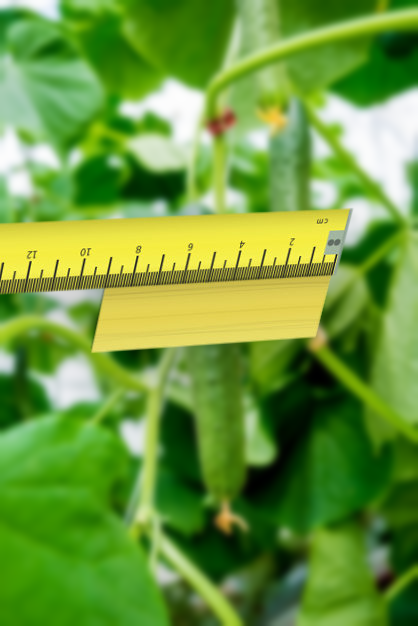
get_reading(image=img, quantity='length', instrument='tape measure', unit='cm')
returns 9 cm
